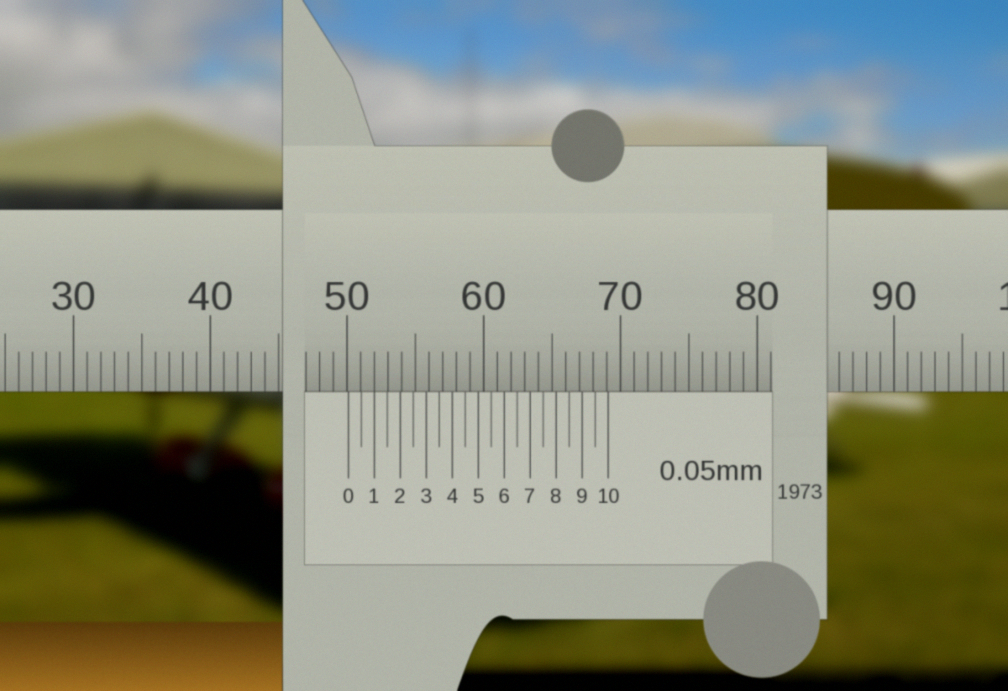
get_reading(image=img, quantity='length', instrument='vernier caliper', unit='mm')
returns 50.1 mm
